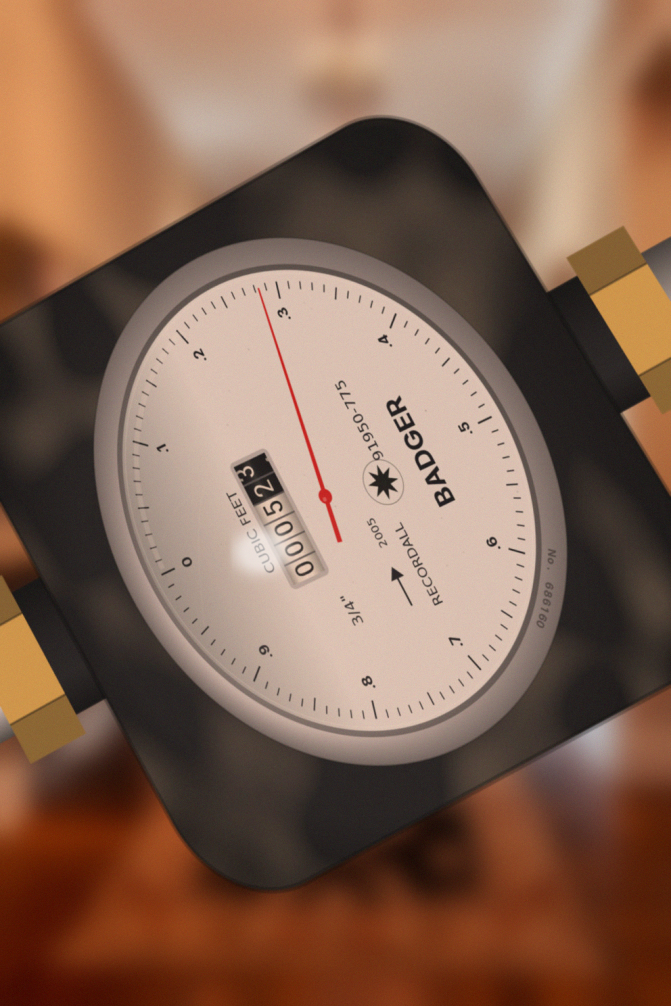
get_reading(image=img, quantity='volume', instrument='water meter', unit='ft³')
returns 523.28 ft³
